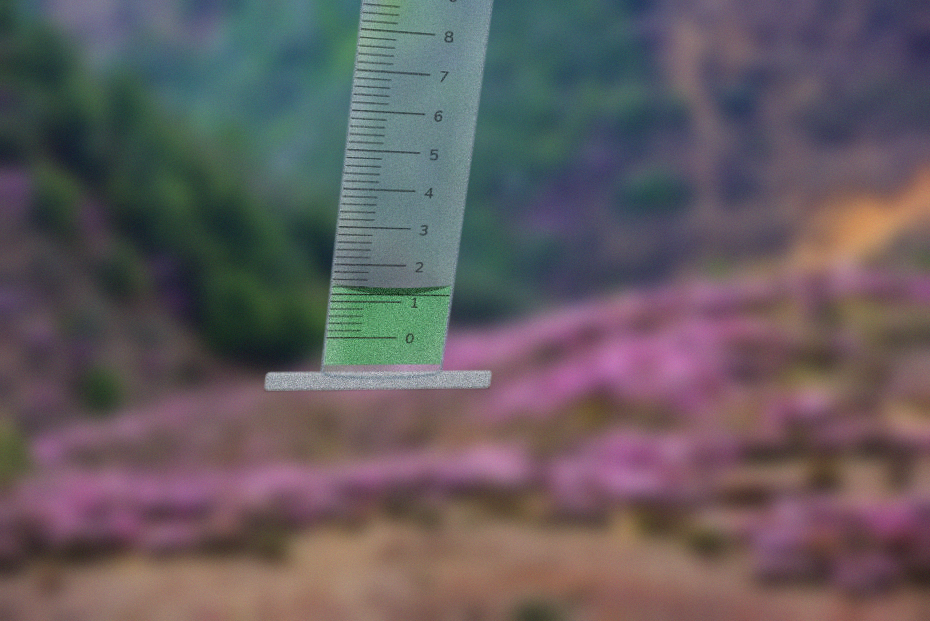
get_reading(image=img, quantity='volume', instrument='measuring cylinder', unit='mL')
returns 1.2 mL
